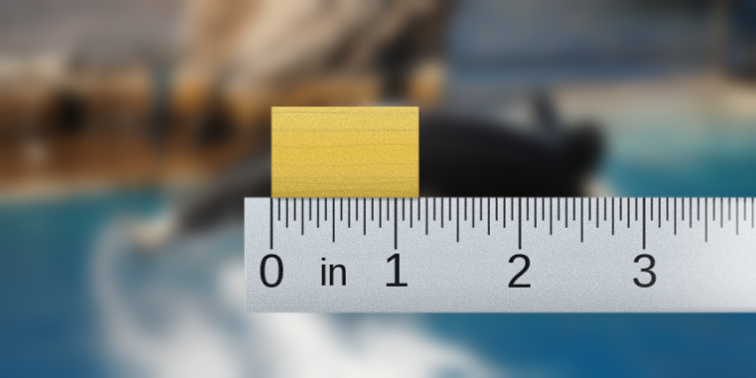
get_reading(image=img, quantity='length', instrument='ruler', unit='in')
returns 1.1875 in
